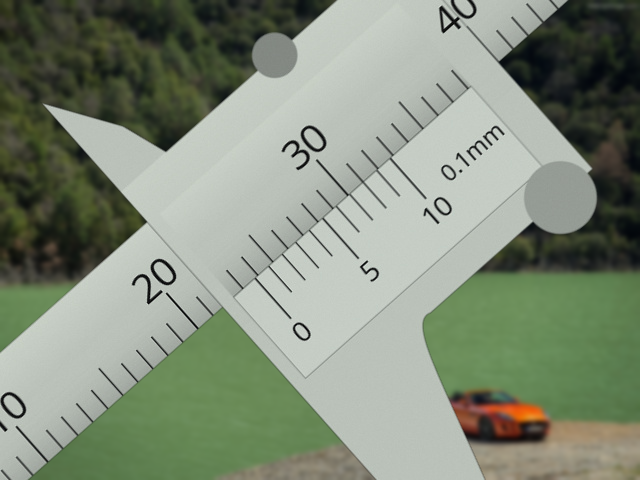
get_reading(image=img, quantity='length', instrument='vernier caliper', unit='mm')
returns 23.8 mm
